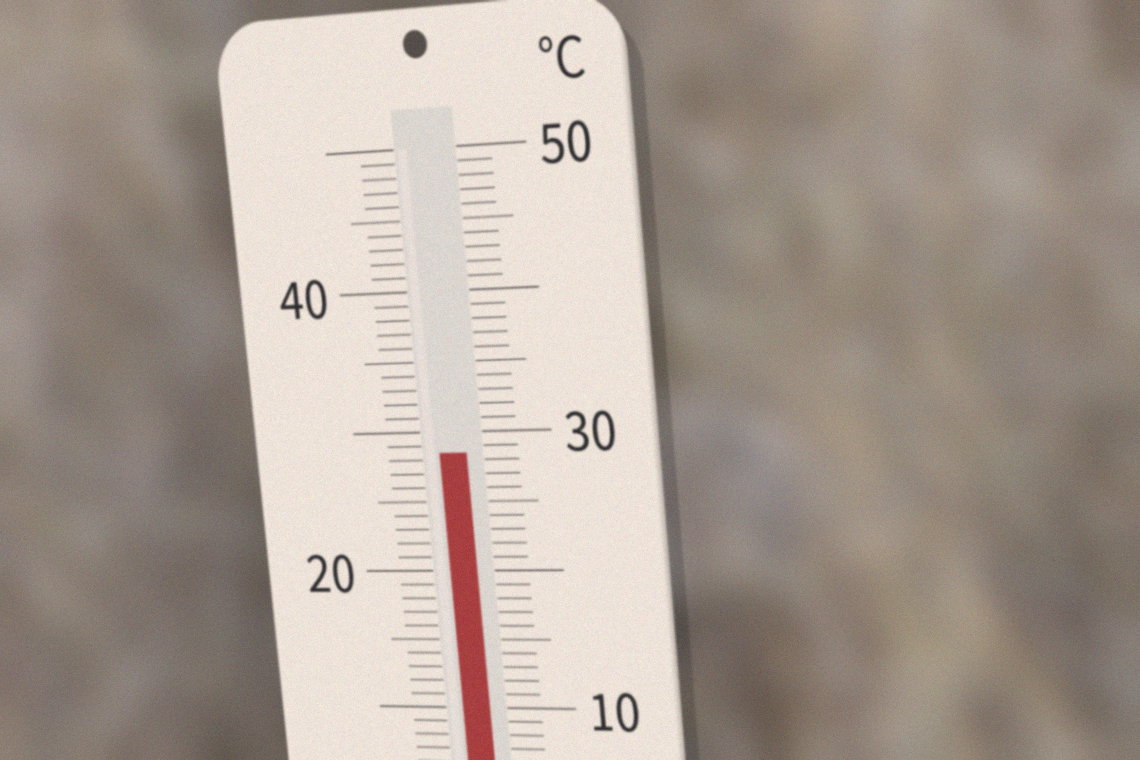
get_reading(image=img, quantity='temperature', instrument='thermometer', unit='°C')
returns 28.5 °C
